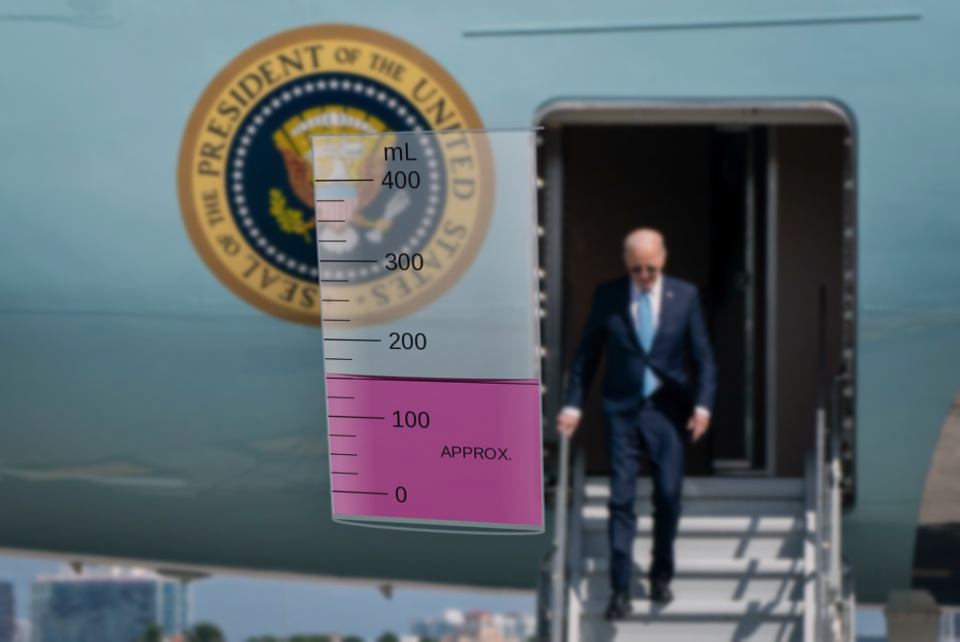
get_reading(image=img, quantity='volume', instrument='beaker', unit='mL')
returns 150 mL
